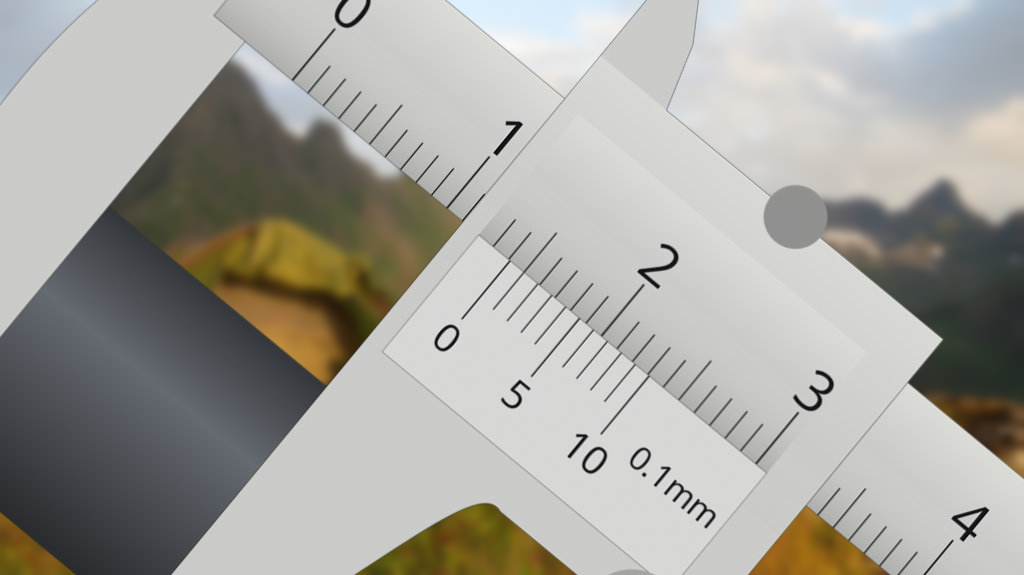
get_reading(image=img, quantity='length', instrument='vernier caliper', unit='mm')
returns 14.1 mm
